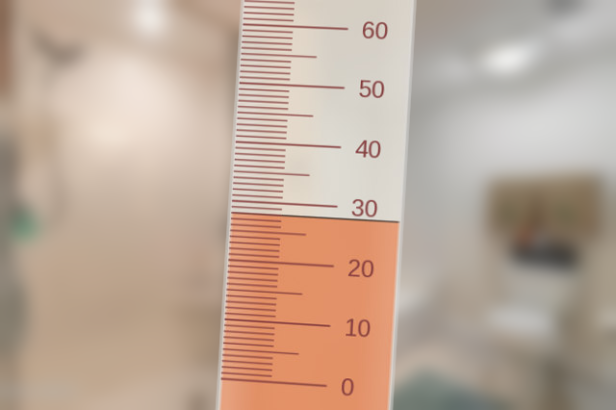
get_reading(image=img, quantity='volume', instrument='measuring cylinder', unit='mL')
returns 28 mL
